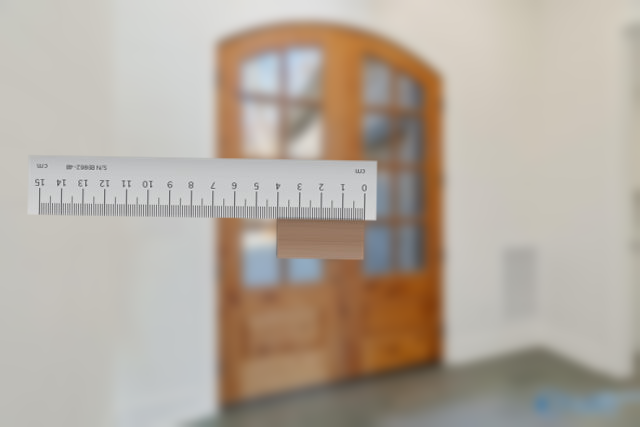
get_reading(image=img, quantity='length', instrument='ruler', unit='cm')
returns 4 cm
